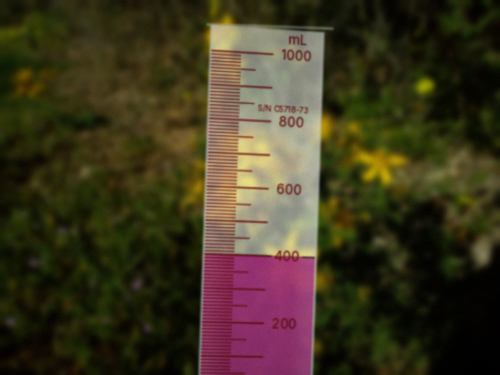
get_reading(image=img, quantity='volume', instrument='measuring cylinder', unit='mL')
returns 400 mL
